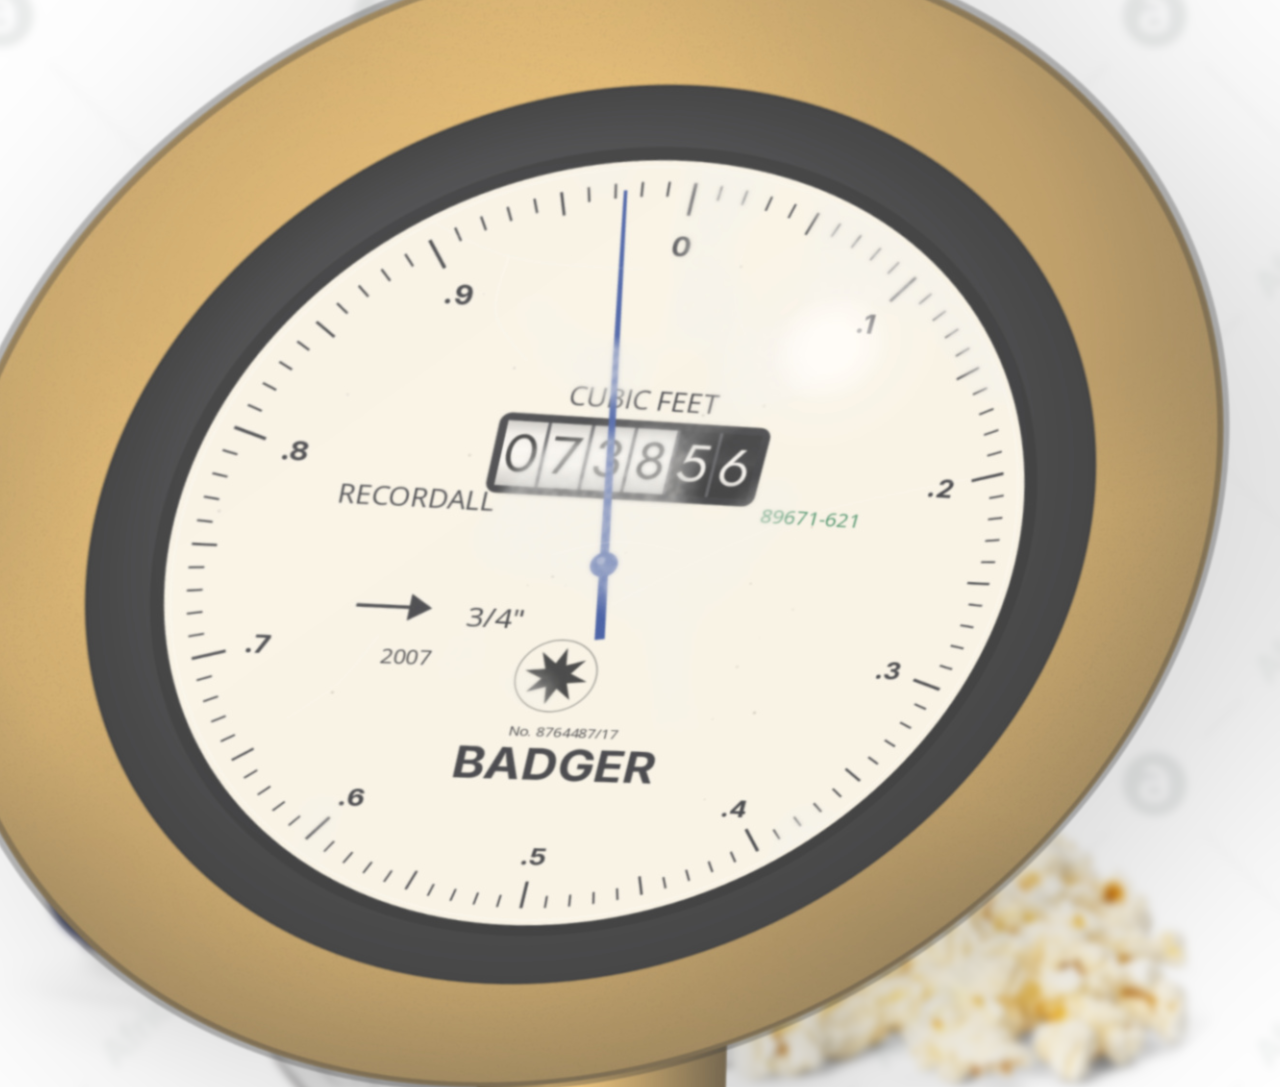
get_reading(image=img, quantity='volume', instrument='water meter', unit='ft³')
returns 73855.97 ft³
